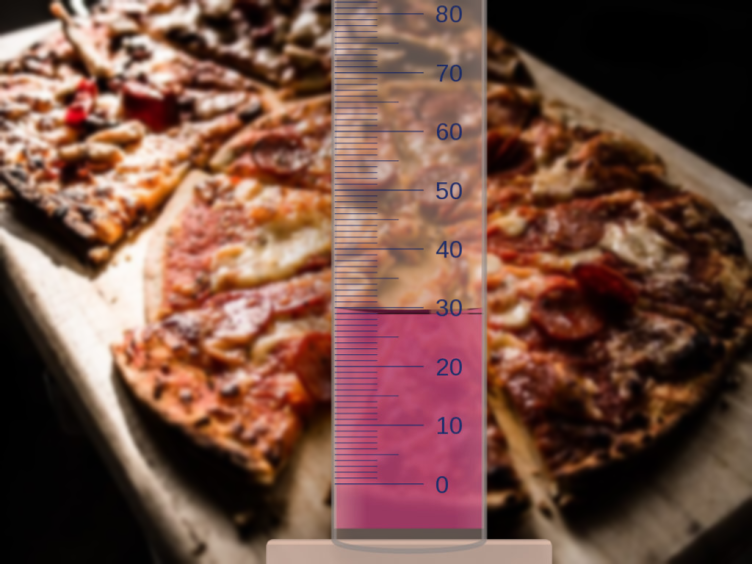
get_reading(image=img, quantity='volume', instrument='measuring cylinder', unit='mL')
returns 29 mL
